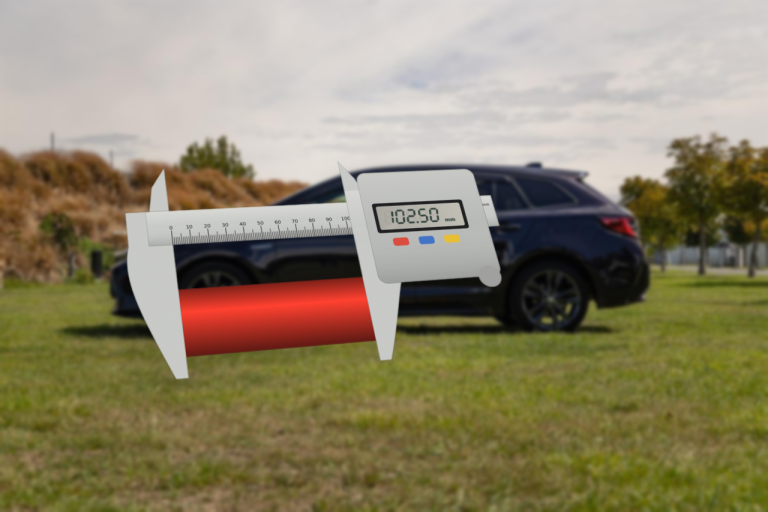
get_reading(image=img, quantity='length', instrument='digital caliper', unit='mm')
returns 102.50 mm
